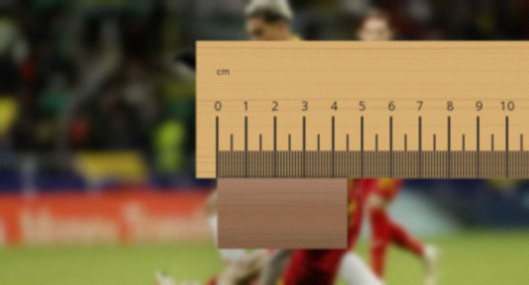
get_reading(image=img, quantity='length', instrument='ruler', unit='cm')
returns 4.5 cm
